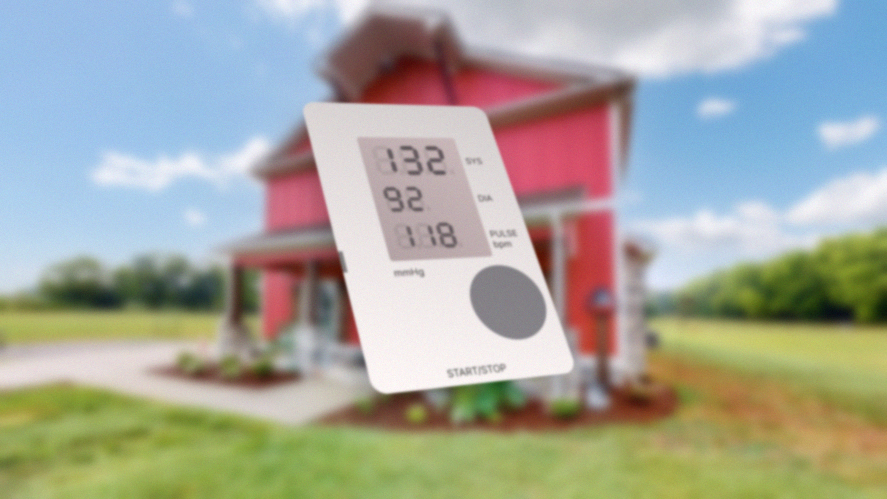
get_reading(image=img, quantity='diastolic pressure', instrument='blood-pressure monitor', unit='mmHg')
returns 92 mmHg
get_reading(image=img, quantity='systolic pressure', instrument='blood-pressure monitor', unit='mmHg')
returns 132 mmHg
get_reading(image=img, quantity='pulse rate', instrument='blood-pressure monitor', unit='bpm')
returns 118 bpm
